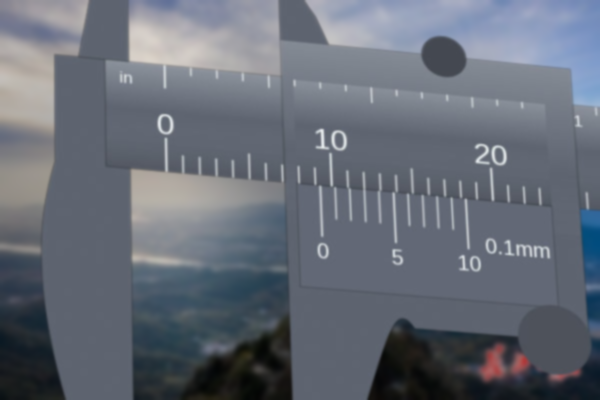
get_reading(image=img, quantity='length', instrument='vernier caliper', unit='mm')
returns 9.3 mm
